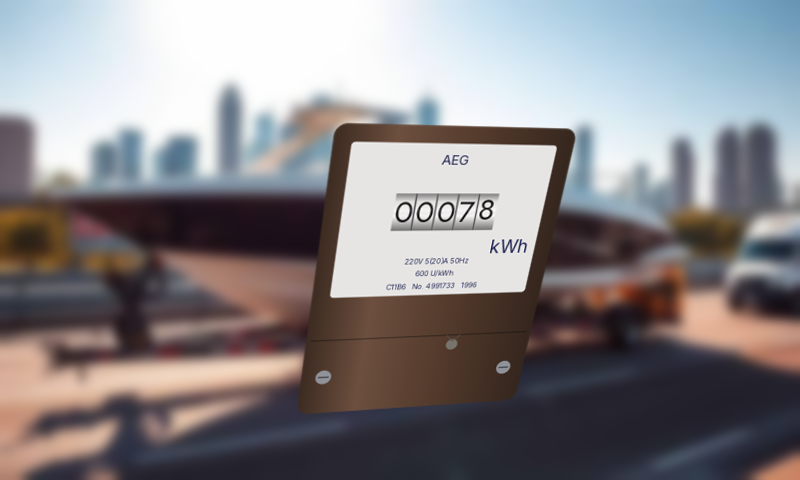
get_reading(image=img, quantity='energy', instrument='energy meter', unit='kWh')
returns 78 kWh
